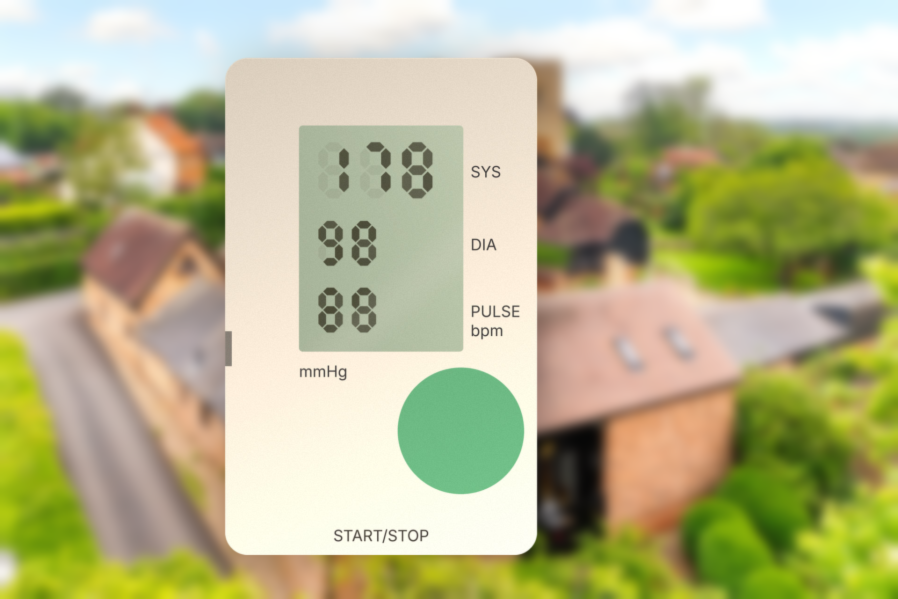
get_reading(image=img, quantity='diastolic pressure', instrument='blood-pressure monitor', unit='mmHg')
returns 98 mmHg
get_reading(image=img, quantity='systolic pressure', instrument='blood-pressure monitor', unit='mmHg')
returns 178 mmHg
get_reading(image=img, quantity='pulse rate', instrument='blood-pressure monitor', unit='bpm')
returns 88 bpm
